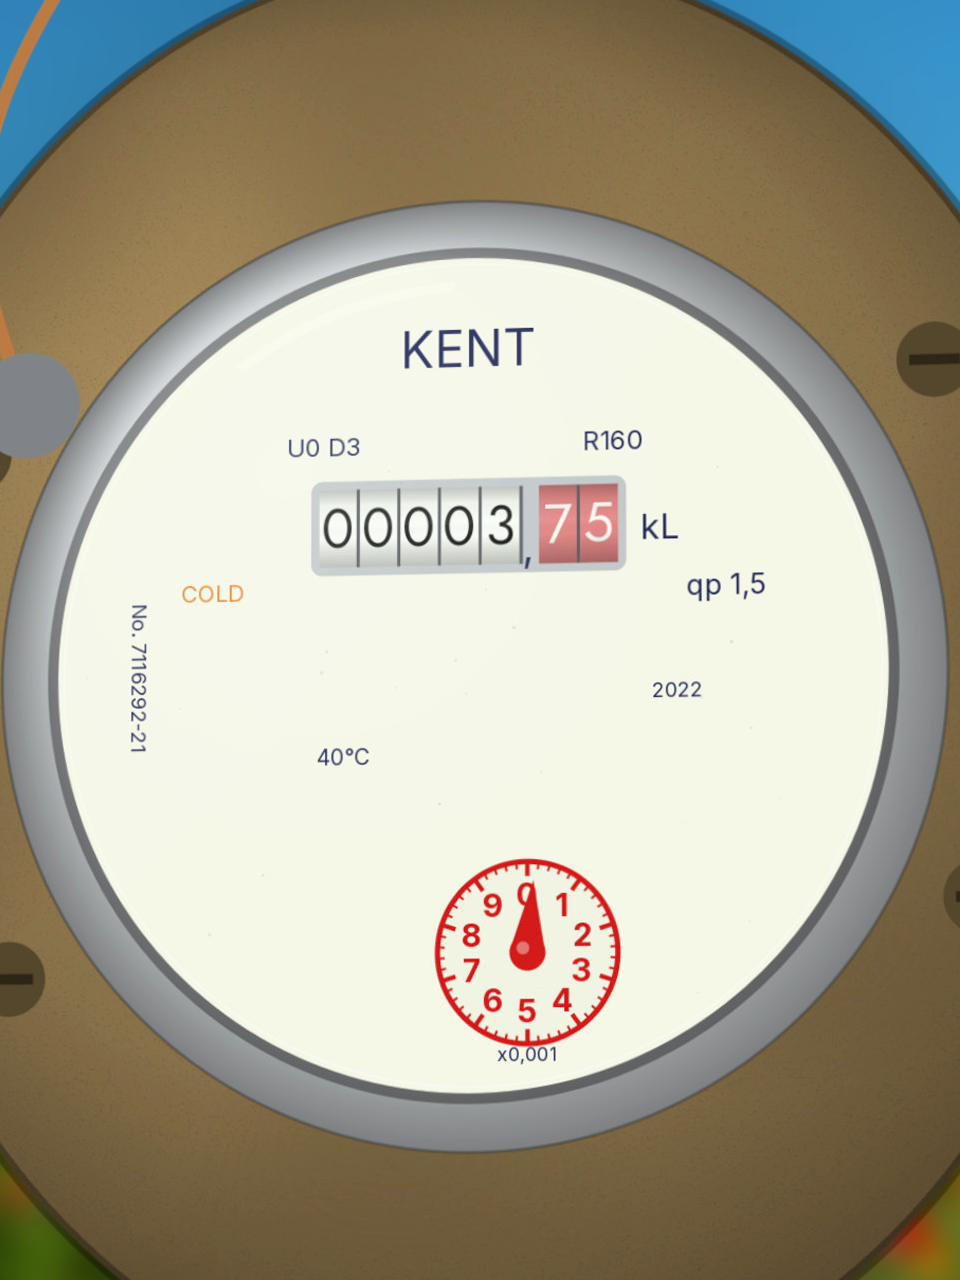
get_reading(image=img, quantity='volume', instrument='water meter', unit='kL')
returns 3.750 kL
